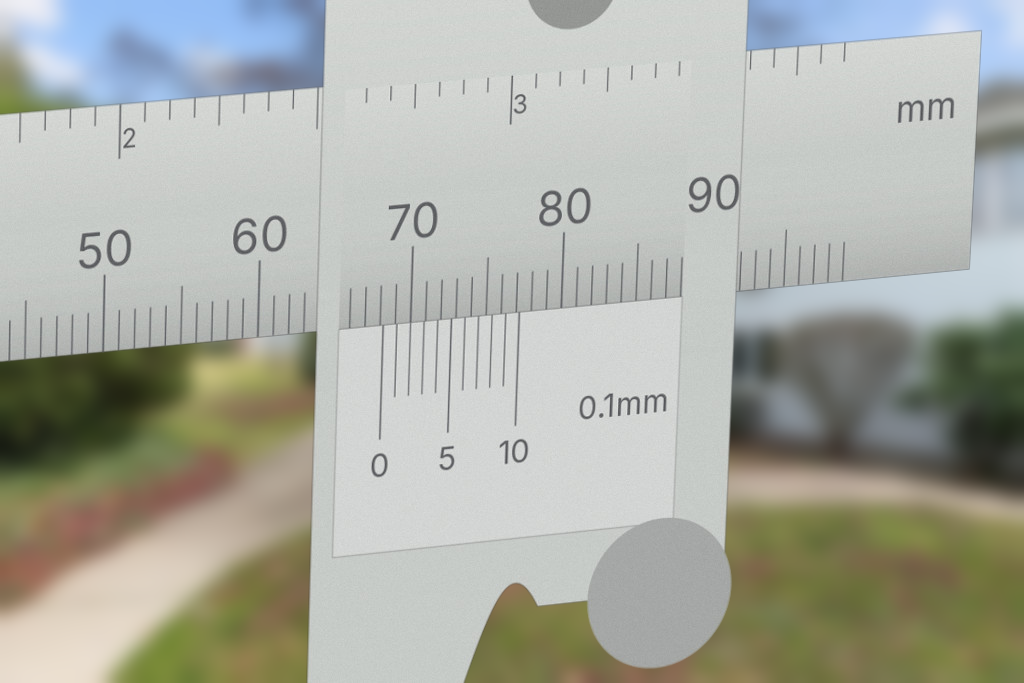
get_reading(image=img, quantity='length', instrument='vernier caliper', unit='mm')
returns 68.2 mm
